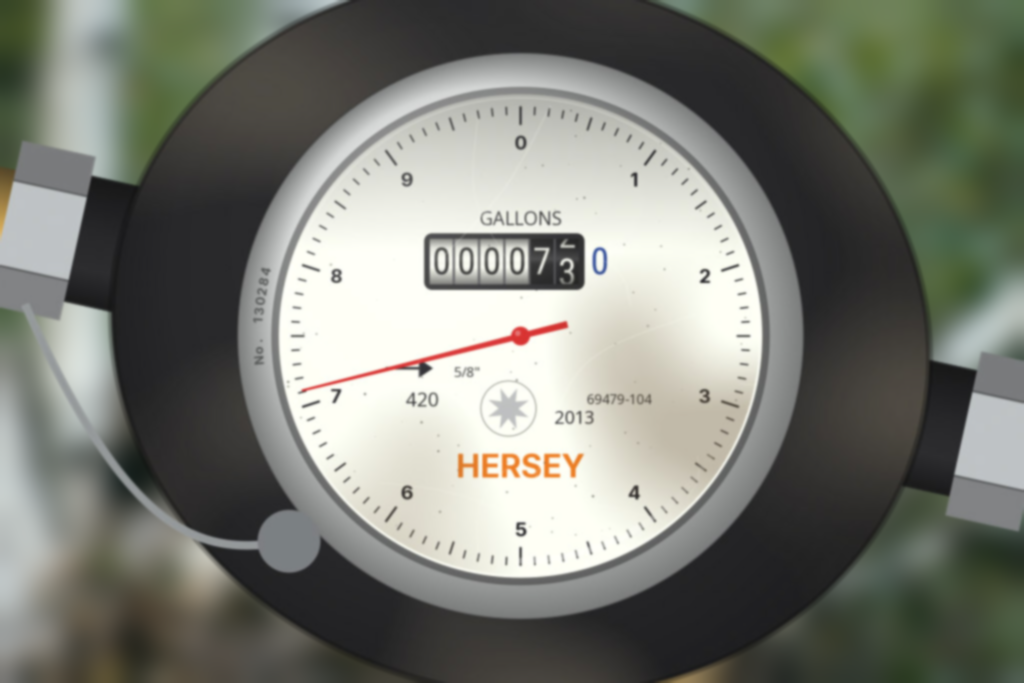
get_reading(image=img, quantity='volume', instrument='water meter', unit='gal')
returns 727.1 gal
